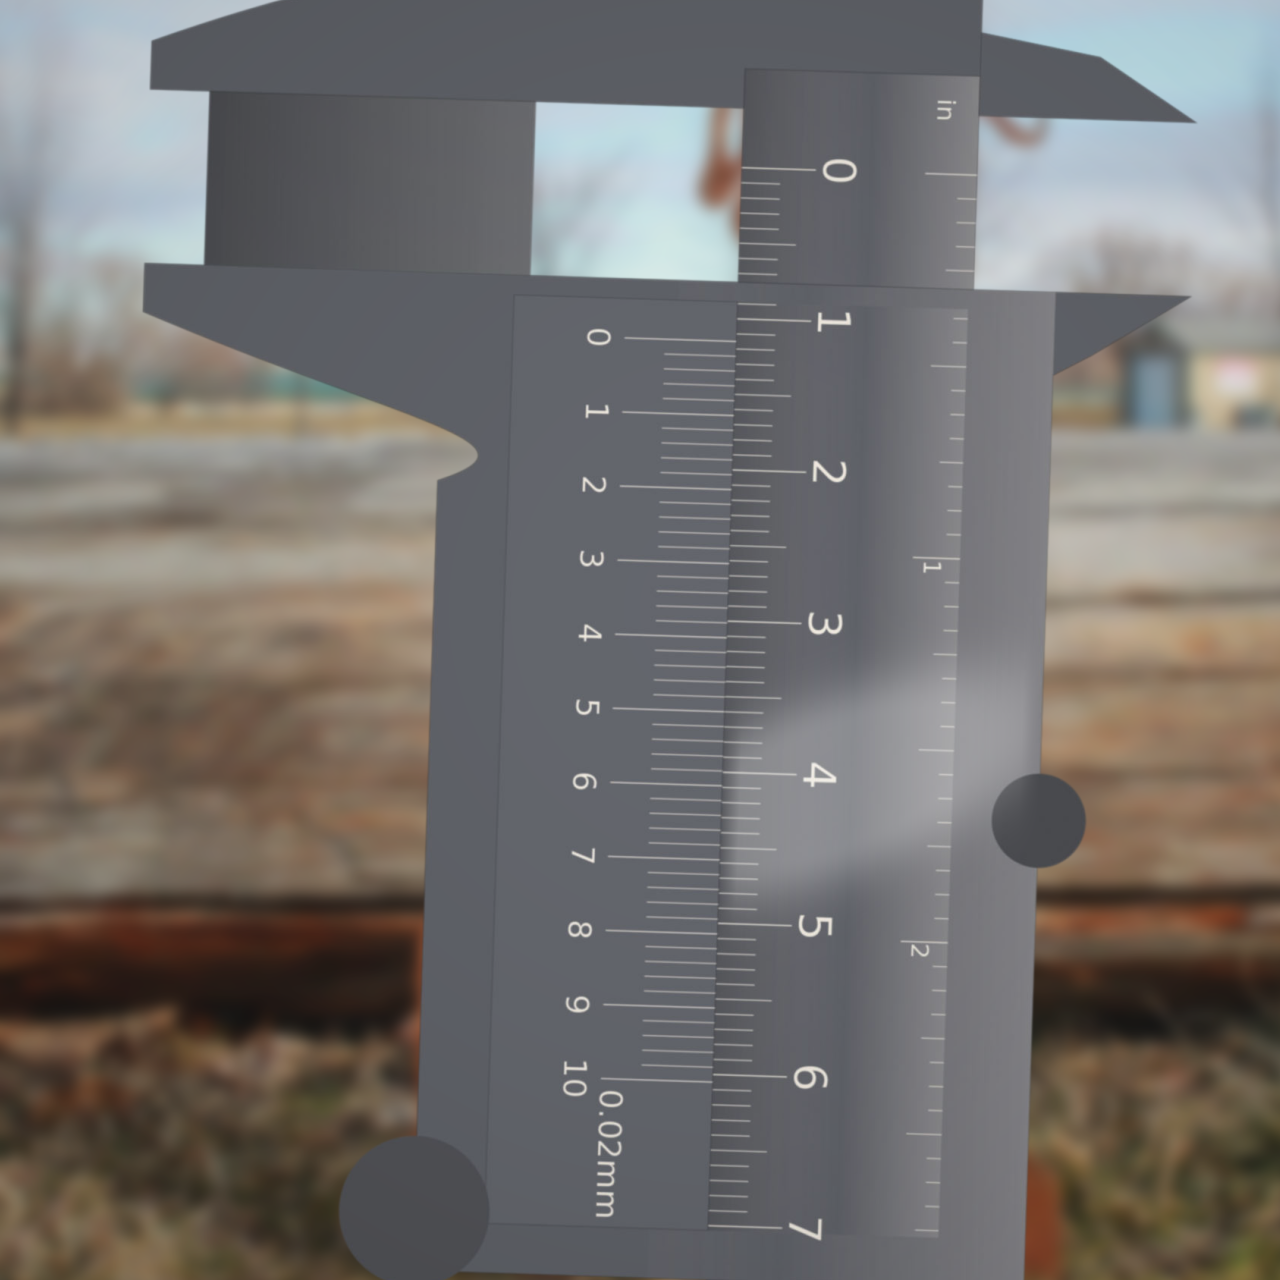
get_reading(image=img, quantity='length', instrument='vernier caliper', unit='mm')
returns 11.5 mm
